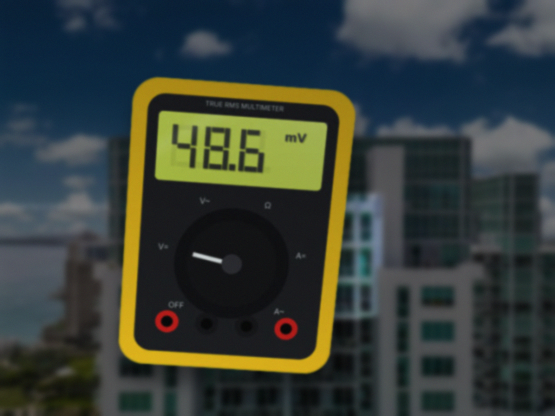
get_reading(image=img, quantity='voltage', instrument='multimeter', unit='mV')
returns 48.6 mV
